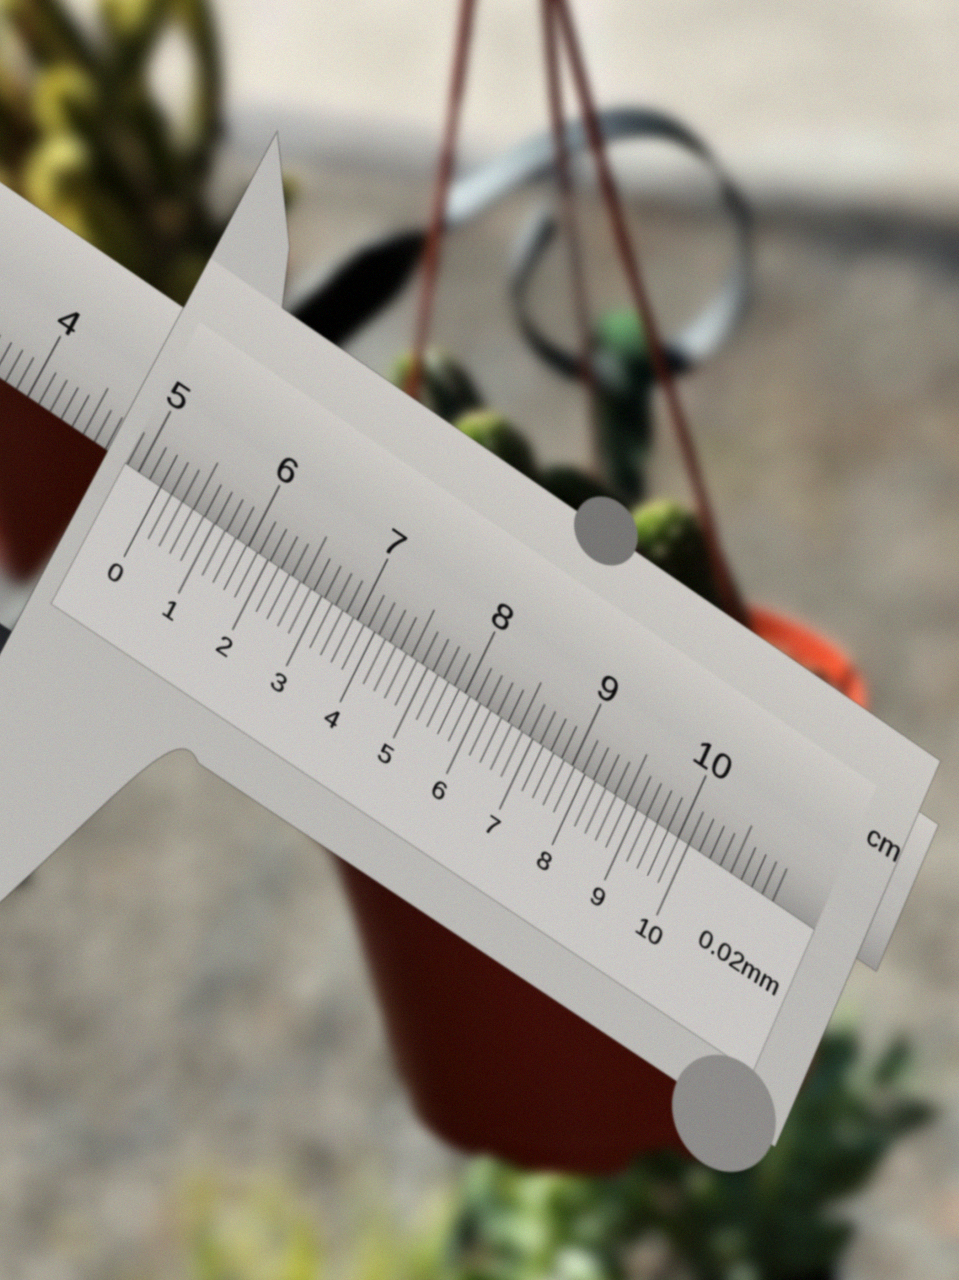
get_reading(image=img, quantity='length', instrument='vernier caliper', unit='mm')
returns 52.0 mm
